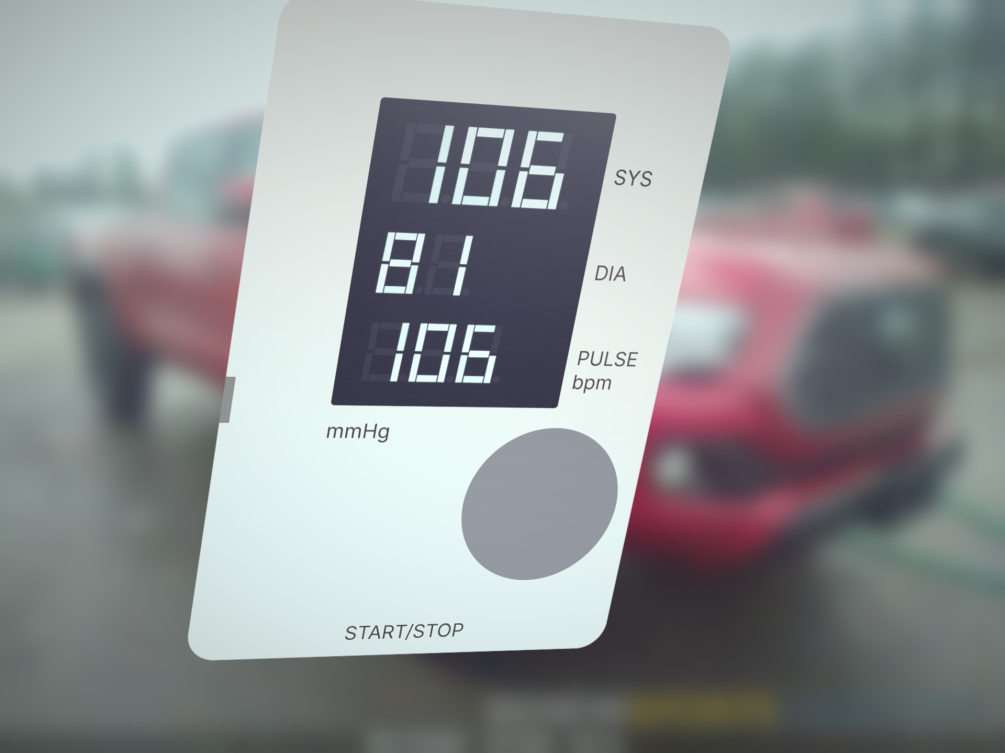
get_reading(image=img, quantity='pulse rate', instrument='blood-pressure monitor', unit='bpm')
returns 106 bpm
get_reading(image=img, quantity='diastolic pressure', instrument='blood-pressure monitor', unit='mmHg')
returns 81 mmHg
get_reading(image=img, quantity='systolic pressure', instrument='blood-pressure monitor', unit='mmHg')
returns 106 mmHg
